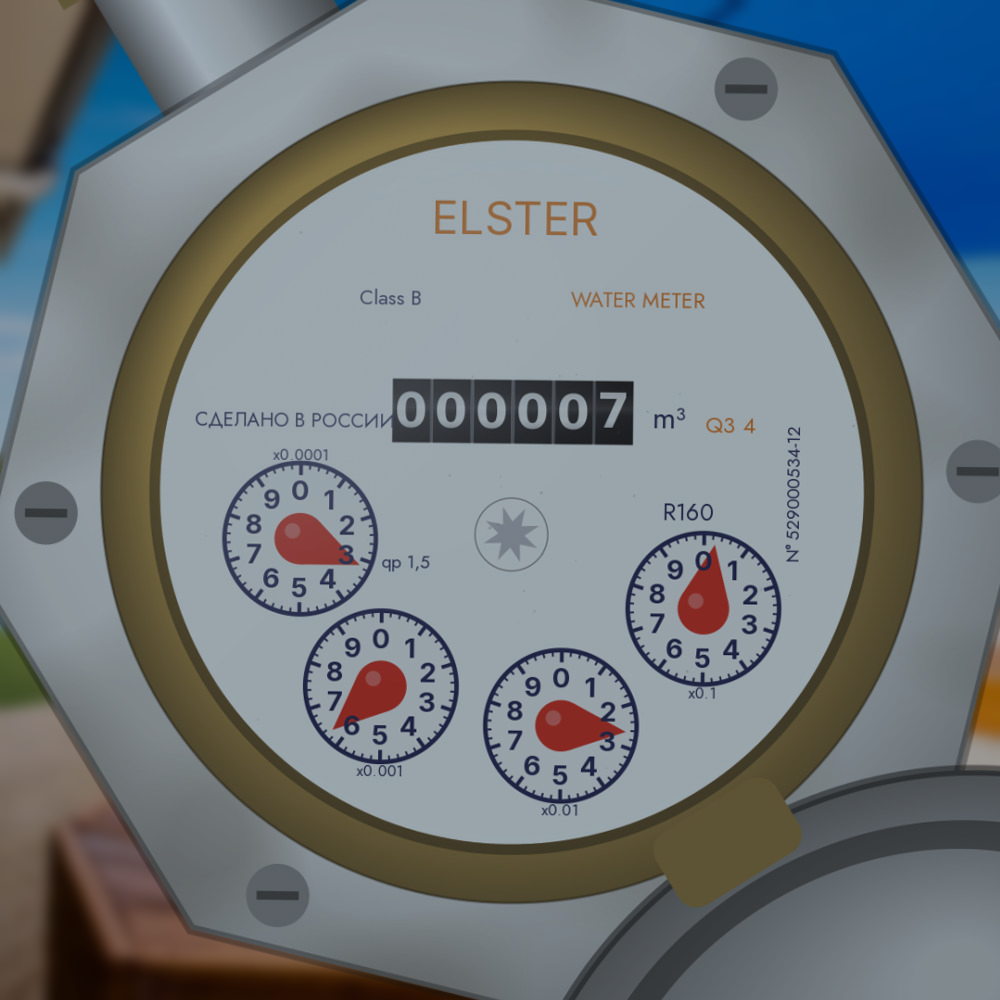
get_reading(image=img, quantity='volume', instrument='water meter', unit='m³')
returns 7.0263 m³
